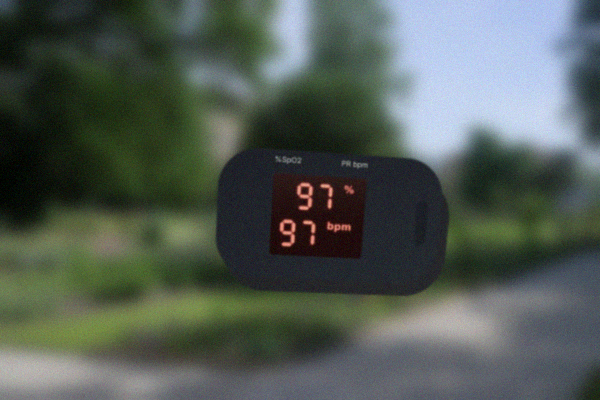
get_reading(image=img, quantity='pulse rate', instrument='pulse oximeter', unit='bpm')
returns 97 bpm
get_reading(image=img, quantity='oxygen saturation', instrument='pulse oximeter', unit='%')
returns 97 %
